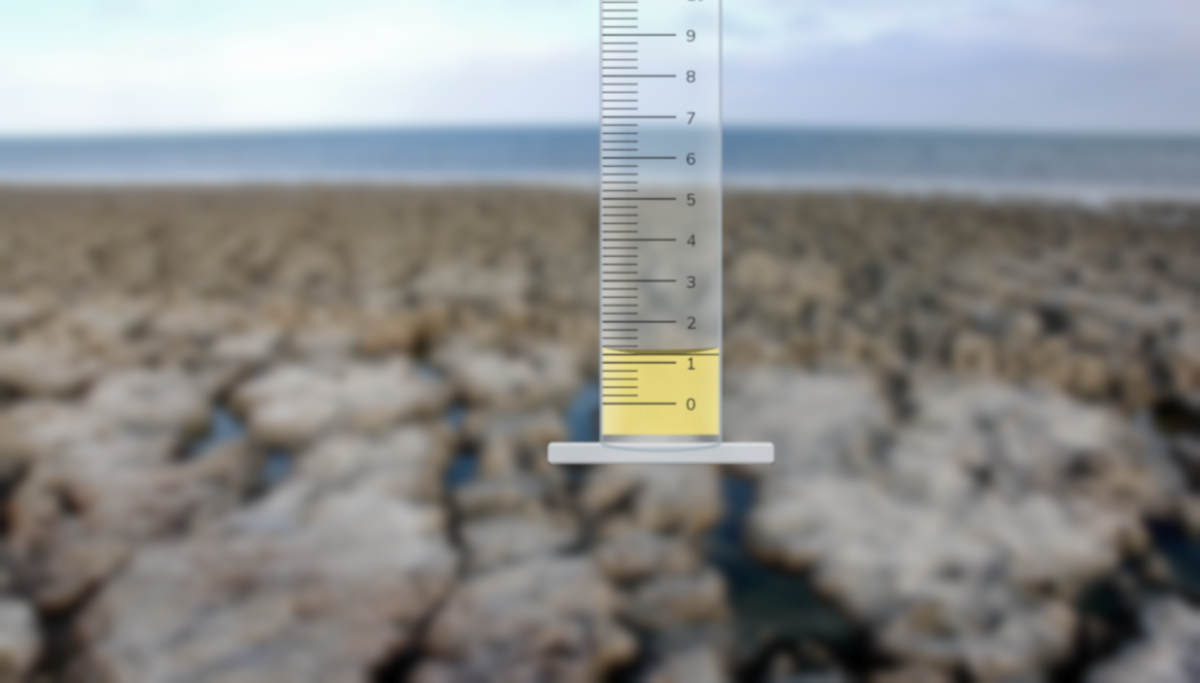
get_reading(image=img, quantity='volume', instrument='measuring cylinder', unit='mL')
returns 1.2 mL
